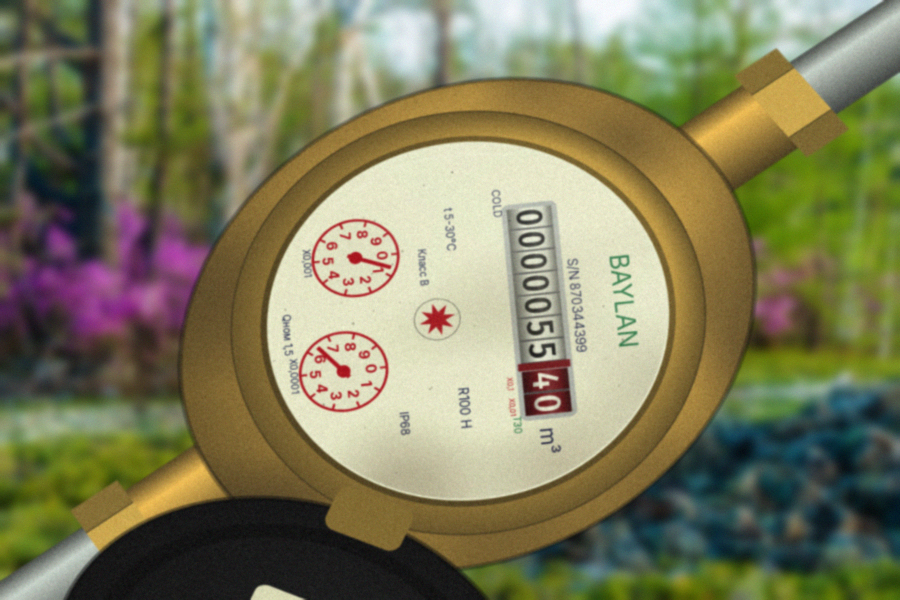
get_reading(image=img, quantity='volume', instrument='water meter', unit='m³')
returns 55.4006 m³
